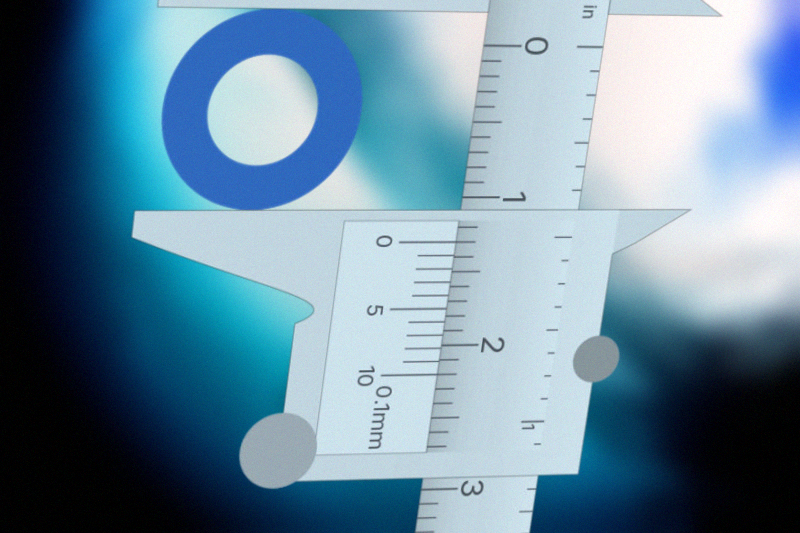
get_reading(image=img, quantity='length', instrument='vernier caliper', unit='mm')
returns 13.0 mm
